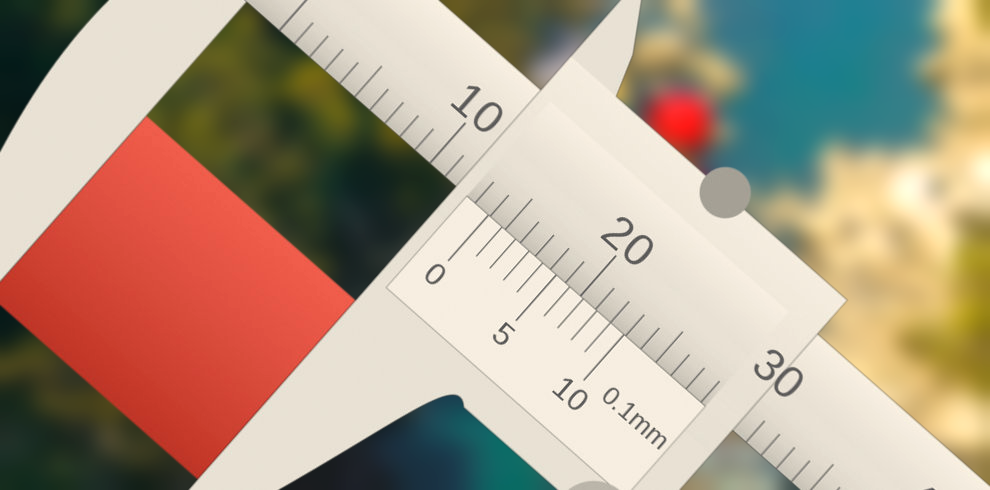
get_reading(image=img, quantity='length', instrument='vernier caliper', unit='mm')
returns 13.9 mm
